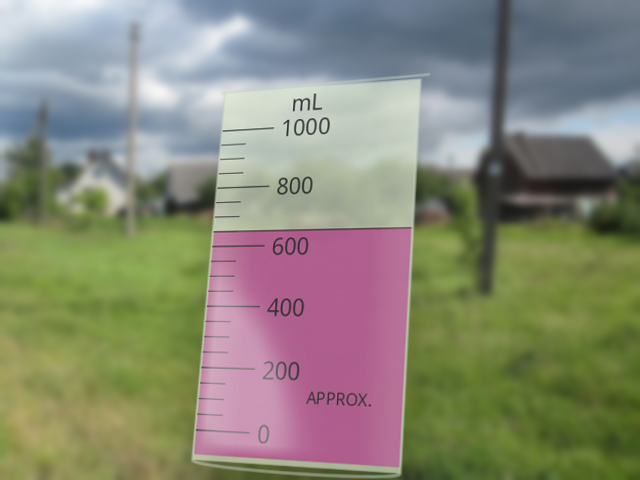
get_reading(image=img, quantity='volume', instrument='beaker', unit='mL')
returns 650 mL
